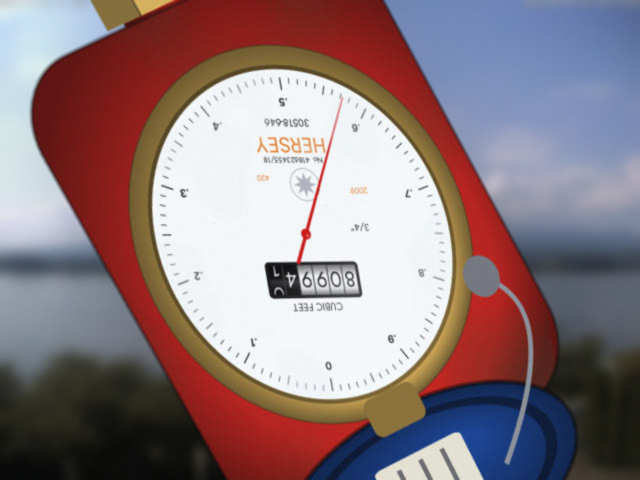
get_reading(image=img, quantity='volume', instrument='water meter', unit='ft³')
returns 809940.57 ft³
